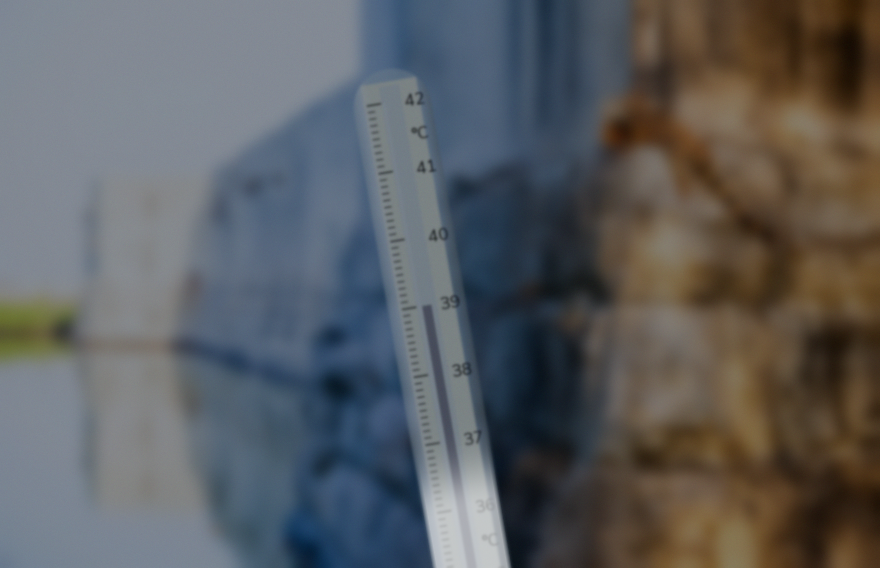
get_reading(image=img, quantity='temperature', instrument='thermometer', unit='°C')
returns 39 °C
